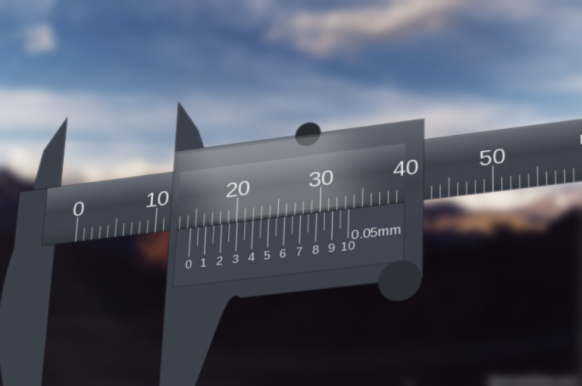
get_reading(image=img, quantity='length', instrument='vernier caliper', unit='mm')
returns 14.4 mm
